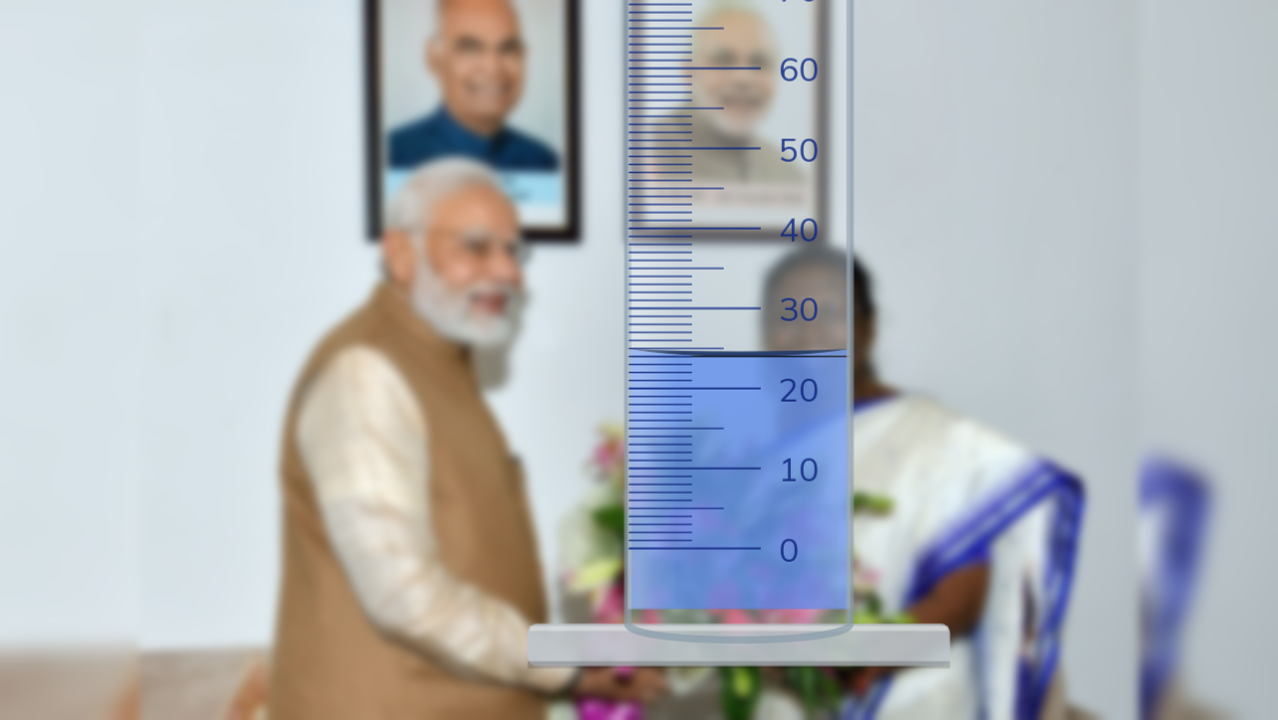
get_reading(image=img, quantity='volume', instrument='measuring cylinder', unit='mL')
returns 24 mL
